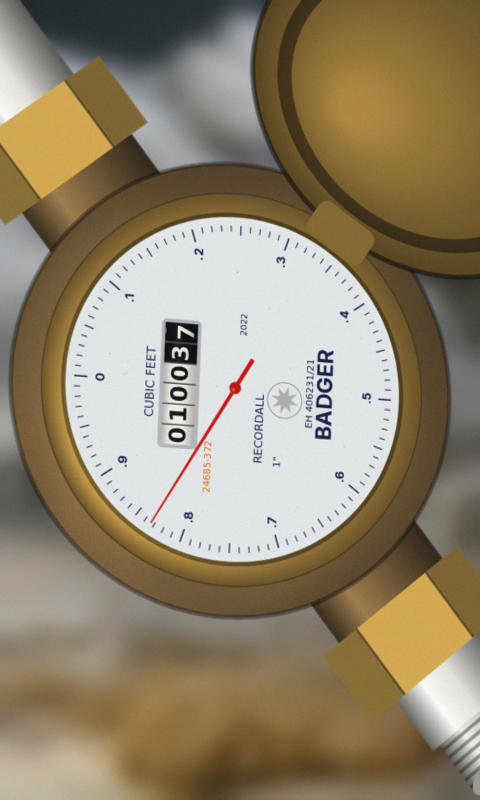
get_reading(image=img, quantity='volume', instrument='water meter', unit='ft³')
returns 10036.83 ft³
